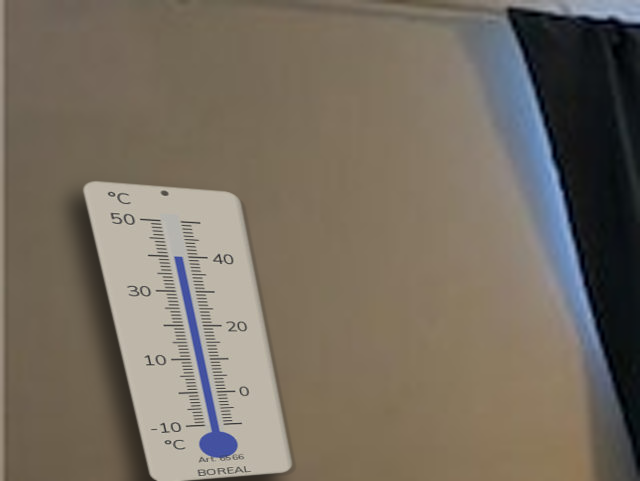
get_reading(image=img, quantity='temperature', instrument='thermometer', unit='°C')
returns 40 °C
